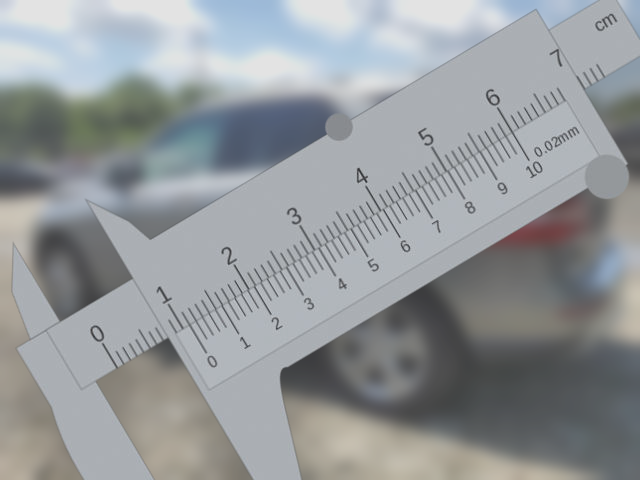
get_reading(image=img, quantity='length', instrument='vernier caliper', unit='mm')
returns 11.0 mm
